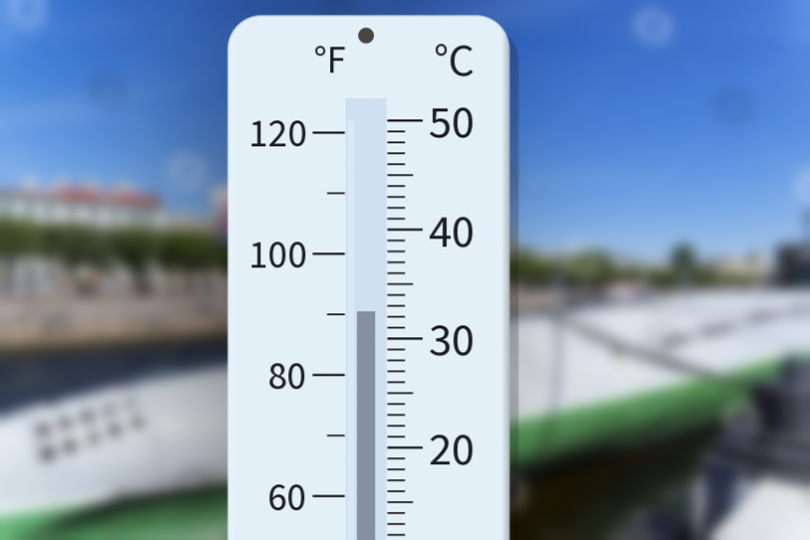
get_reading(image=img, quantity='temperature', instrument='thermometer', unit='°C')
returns 32.5 °C
